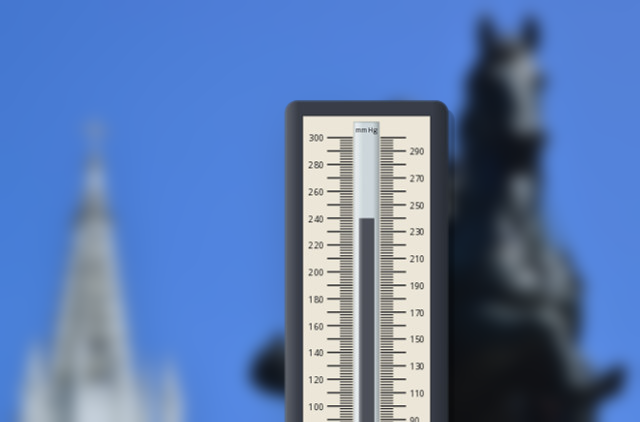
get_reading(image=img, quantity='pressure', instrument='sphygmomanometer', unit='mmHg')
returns 240 mmHg
